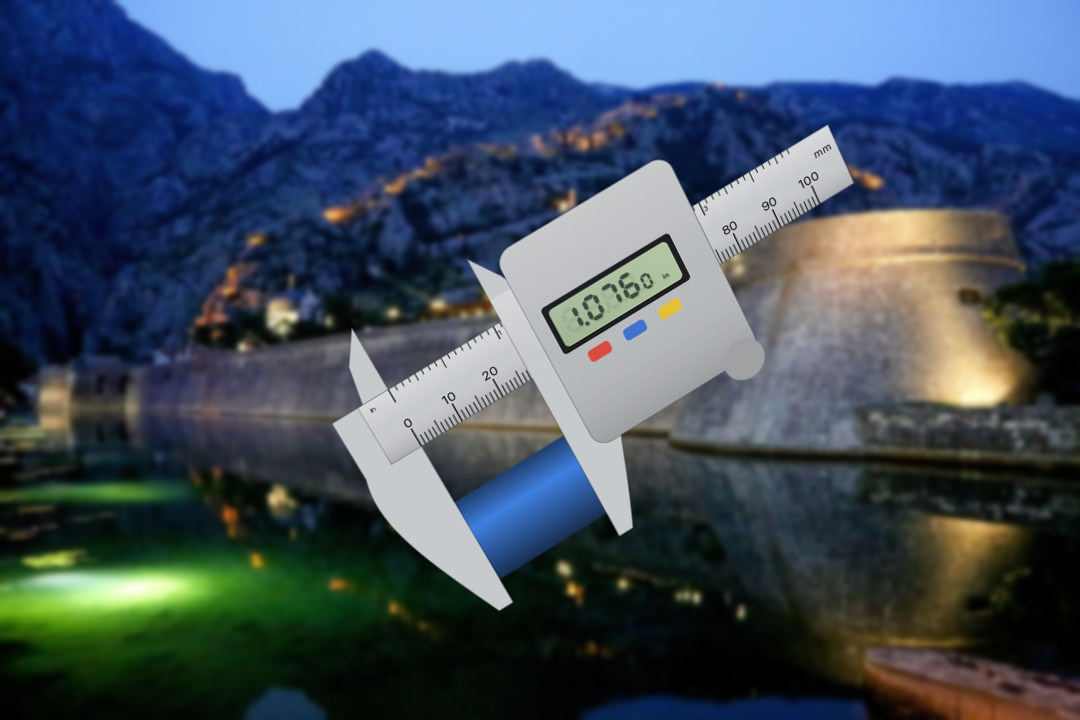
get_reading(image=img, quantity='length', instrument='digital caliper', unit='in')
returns 1.0760 in
